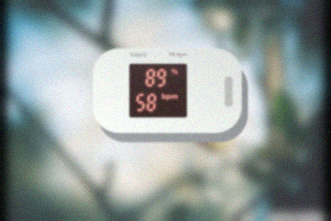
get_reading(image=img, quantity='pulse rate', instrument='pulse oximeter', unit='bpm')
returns 58 bpm
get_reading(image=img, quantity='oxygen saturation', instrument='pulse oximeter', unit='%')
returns 89 %
